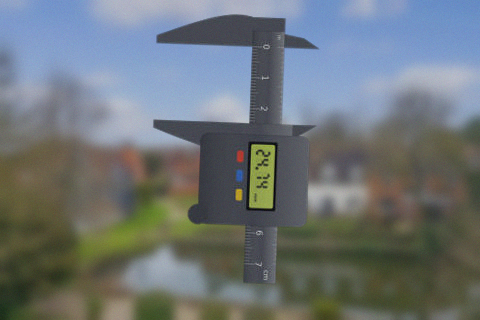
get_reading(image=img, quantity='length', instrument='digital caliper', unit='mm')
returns 24.74 mm
